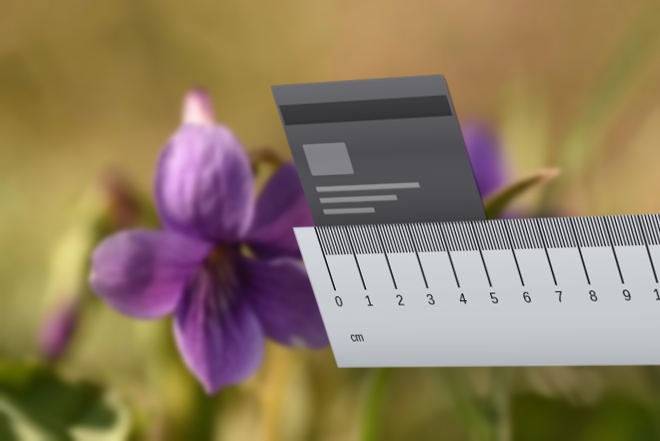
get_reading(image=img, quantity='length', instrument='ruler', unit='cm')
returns 5.5 cm
